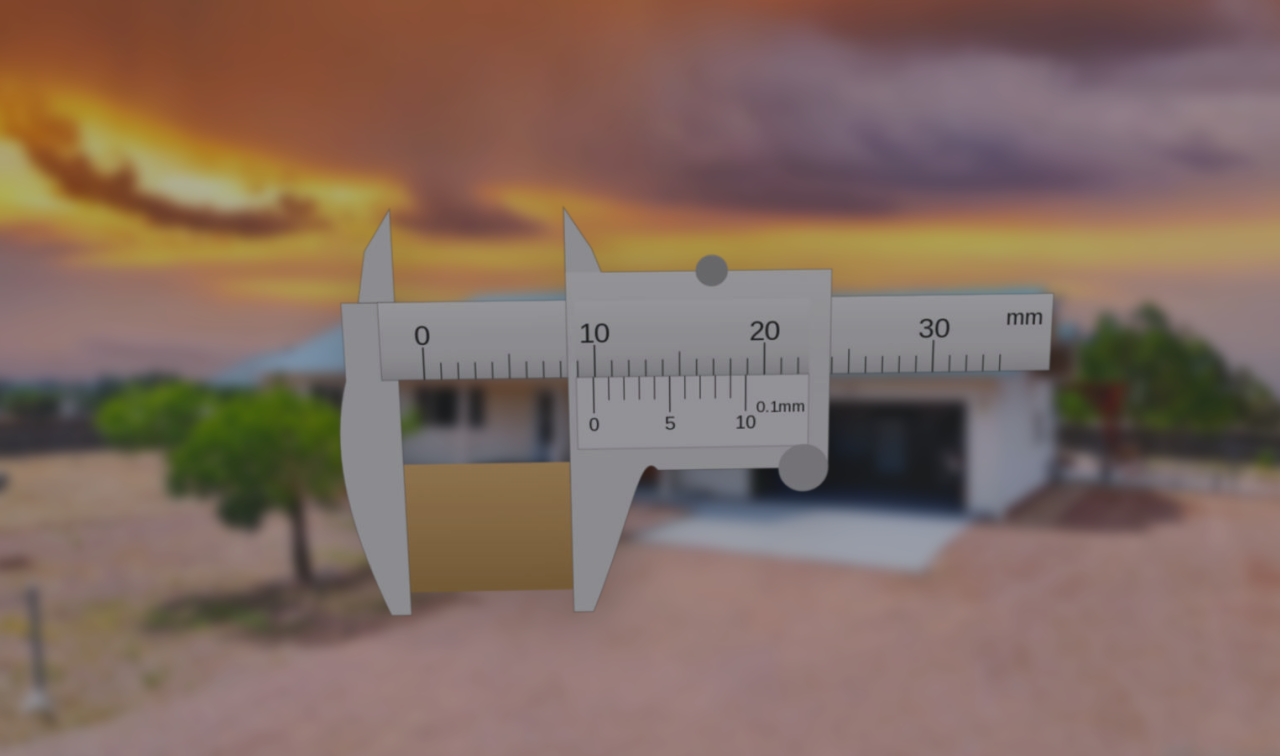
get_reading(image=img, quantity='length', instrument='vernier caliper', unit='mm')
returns 9.9 mm
